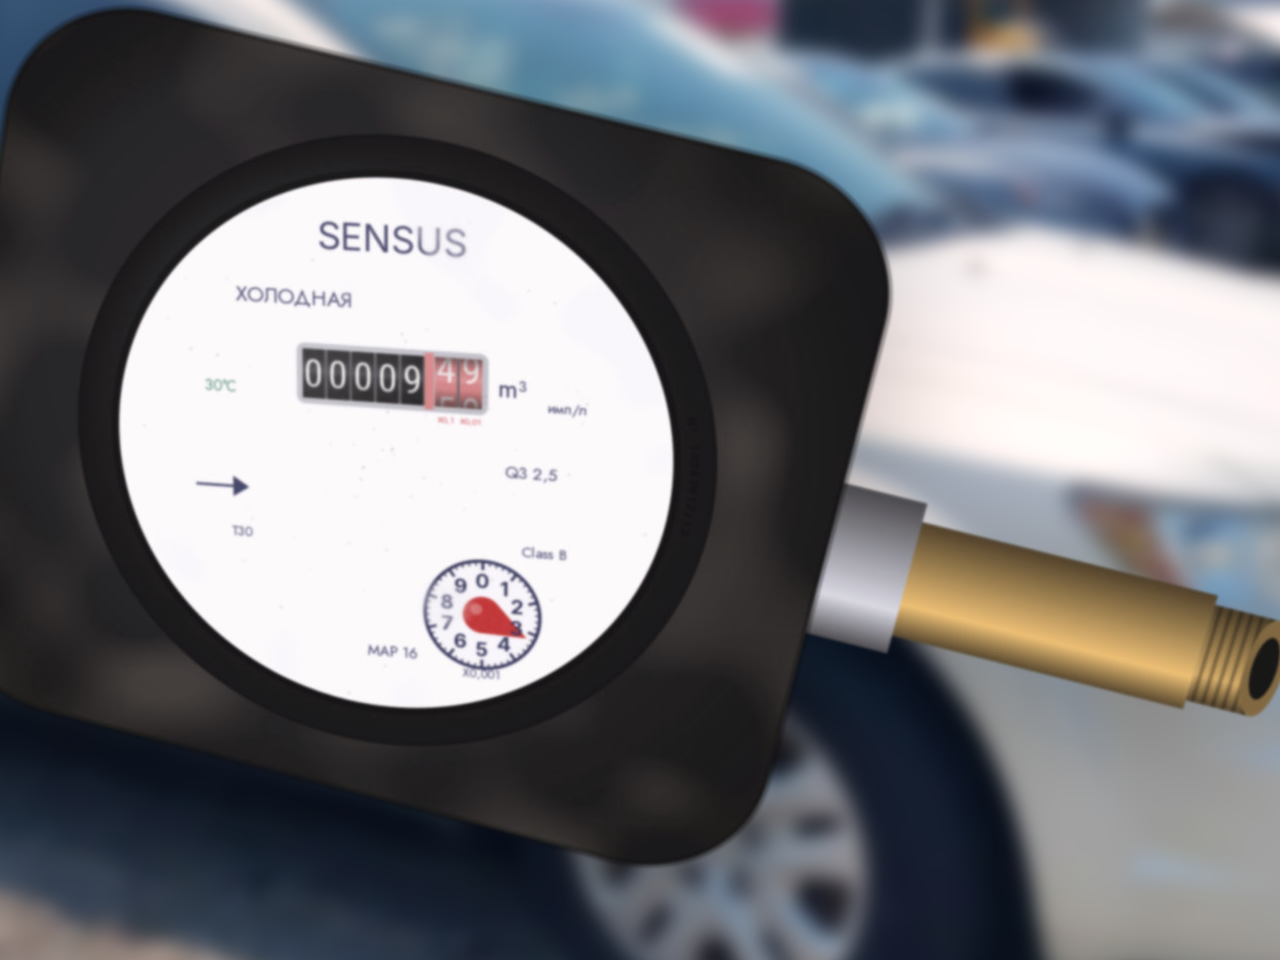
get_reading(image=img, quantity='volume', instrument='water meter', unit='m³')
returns 9.493 m³
